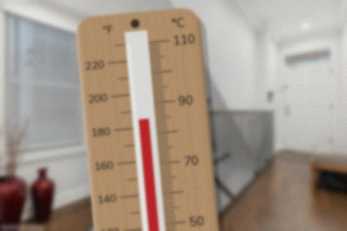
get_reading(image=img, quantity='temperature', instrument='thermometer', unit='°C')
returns 85 °C
